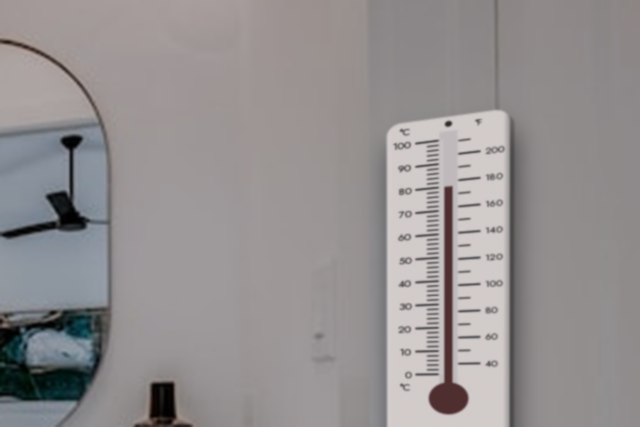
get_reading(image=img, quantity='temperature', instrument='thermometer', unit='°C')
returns 80 °C
